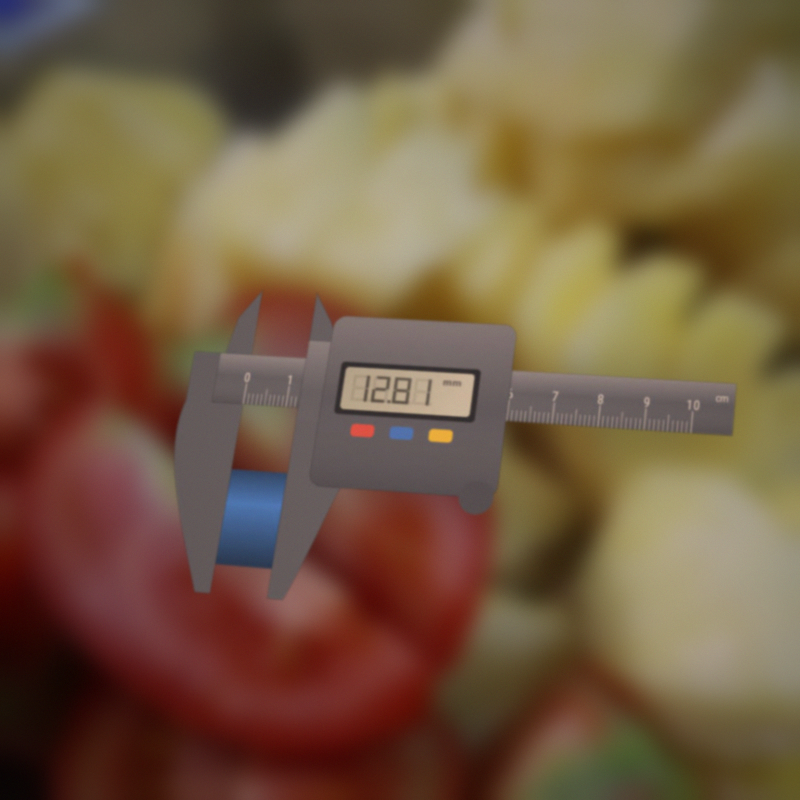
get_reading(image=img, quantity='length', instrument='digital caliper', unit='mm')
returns 12.81 mm
